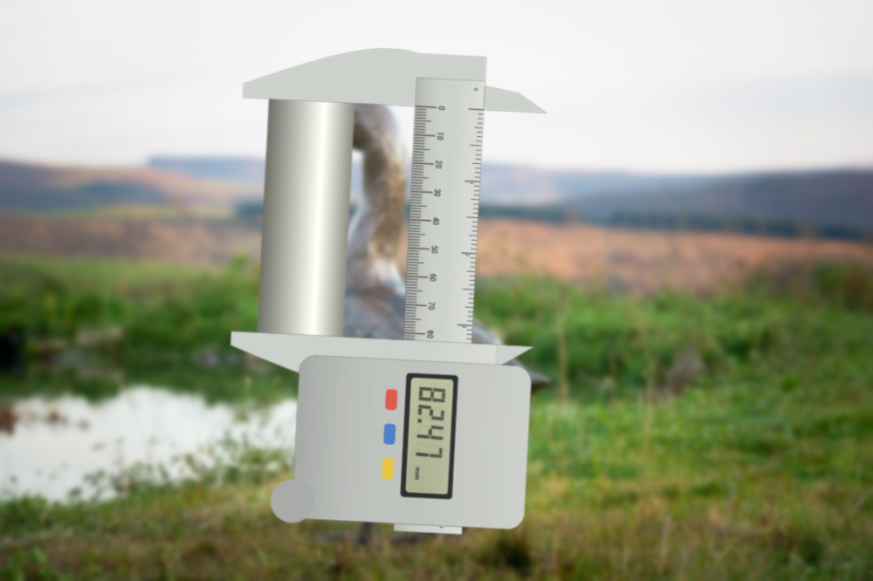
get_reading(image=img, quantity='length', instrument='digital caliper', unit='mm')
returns 82.47 mm
